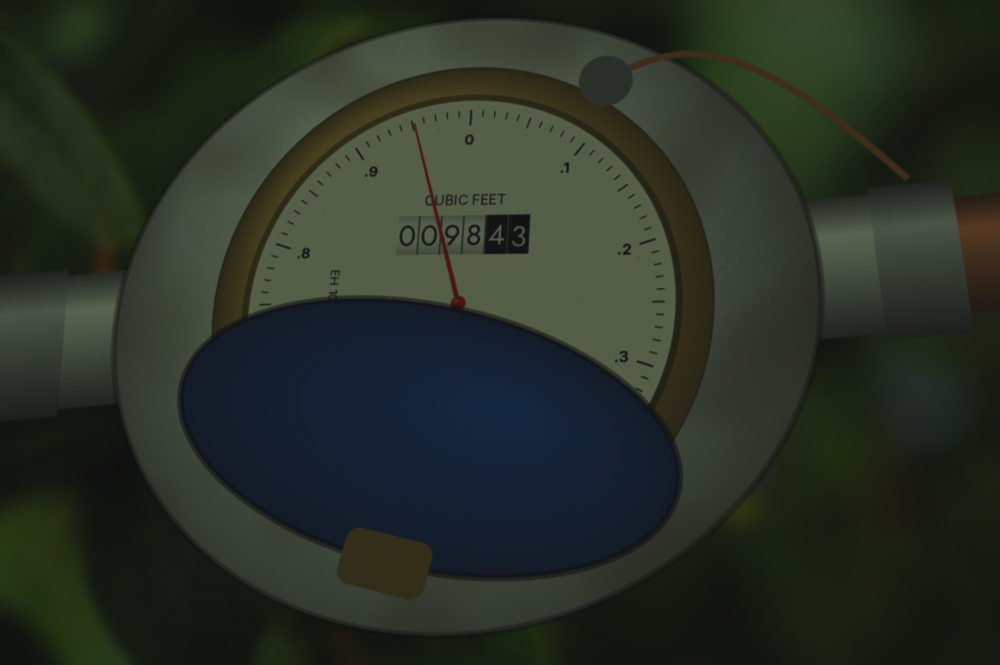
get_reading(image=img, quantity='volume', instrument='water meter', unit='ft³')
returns 9842.95 ft³
